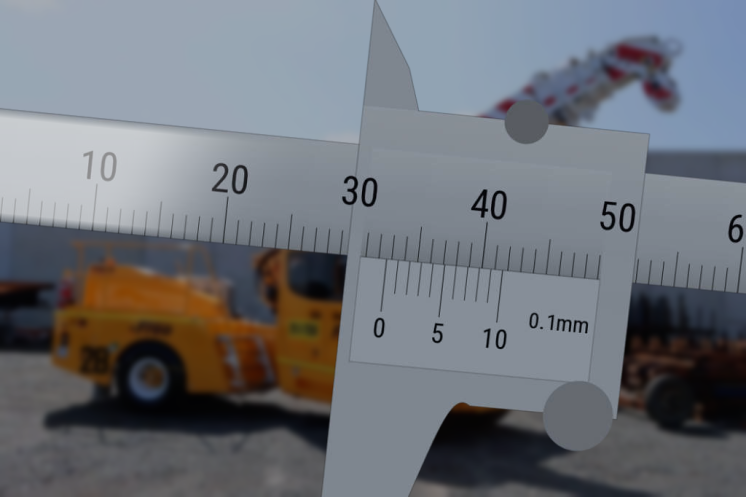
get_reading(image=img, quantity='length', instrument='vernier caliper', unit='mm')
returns 32.6 mm
